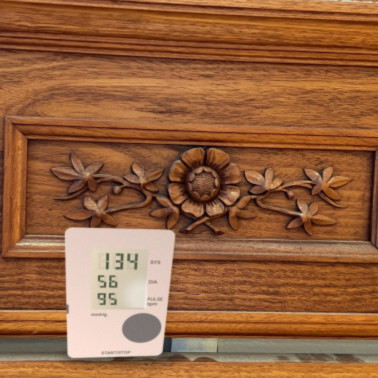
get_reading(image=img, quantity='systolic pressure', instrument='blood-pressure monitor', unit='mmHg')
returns 134 mmHg
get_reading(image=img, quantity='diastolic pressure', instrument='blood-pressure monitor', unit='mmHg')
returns 56 mmHg
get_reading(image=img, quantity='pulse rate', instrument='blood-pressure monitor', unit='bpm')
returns 95 bpm
